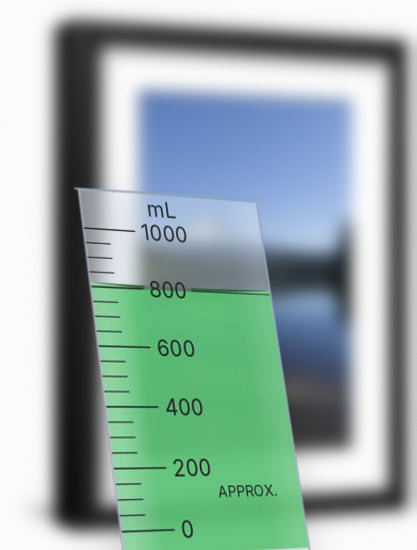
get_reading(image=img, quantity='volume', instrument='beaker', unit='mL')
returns 800 mL
